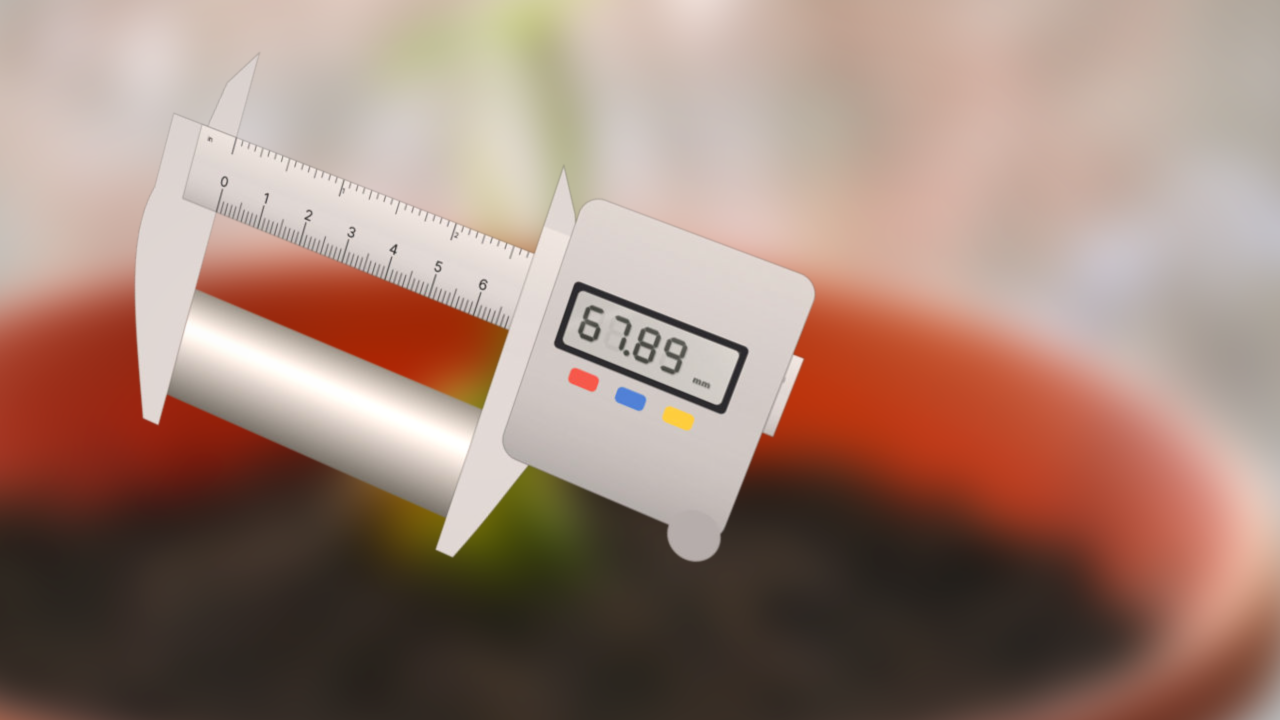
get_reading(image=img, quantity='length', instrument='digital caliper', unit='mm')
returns 67.89 mm
